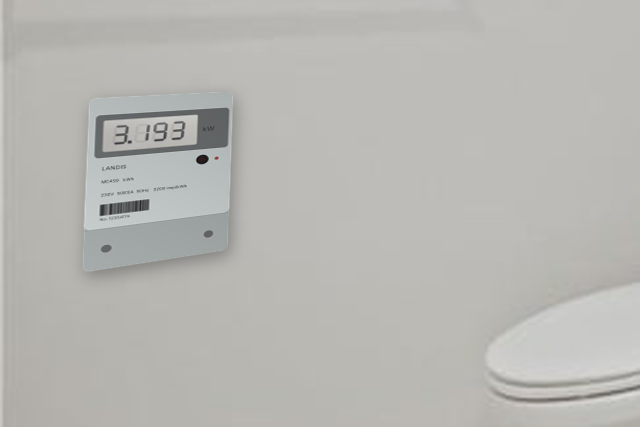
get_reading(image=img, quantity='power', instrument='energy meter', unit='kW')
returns 3.193 kW
